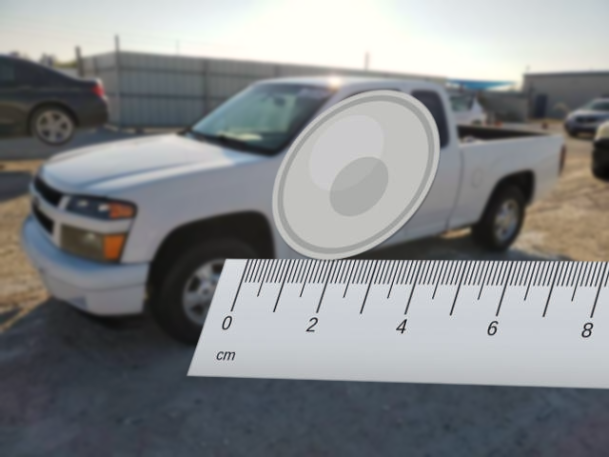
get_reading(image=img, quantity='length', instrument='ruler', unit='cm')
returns 3.7 cm
